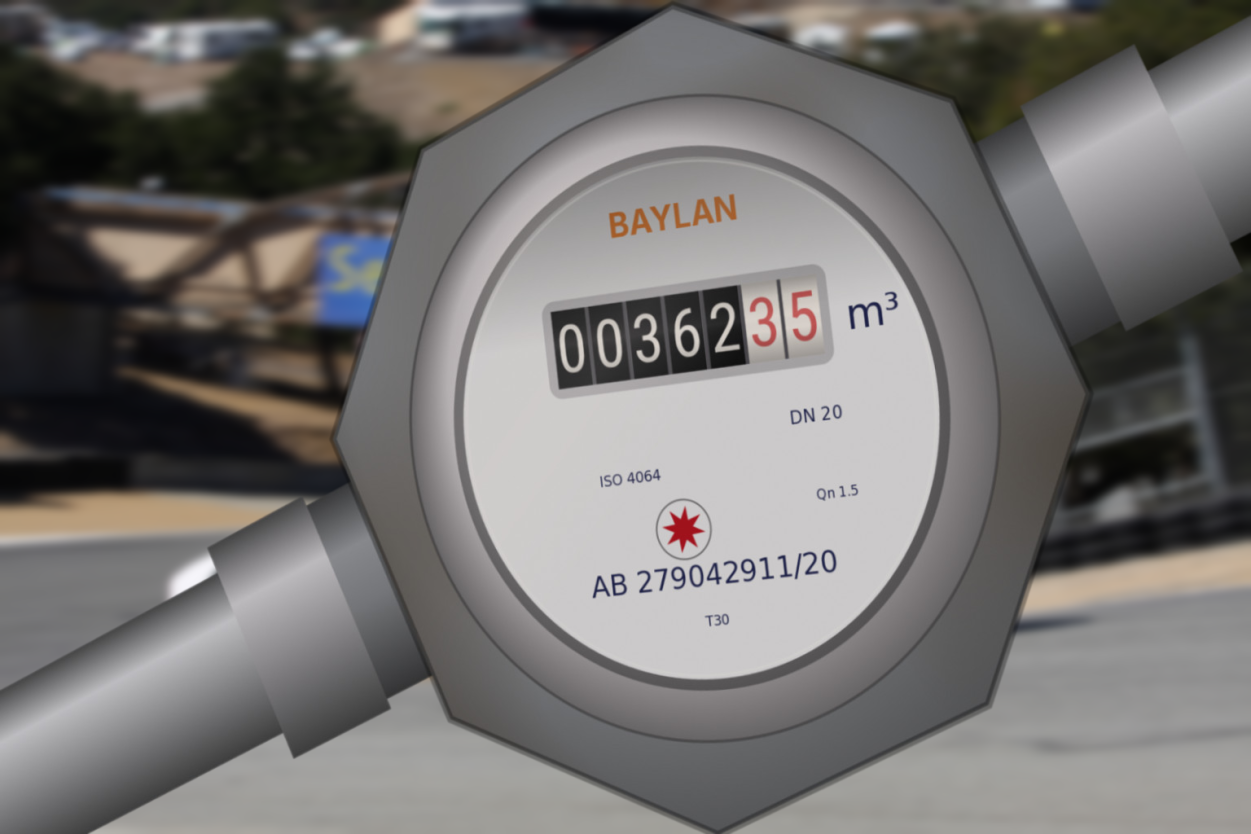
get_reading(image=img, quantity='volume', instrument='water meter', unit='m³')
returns 362.35 m³
